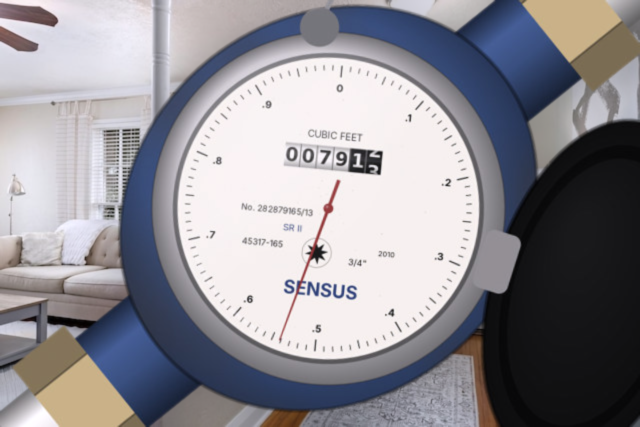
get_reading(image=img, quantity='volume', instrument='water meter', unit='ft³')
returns 7912.54 ft³
